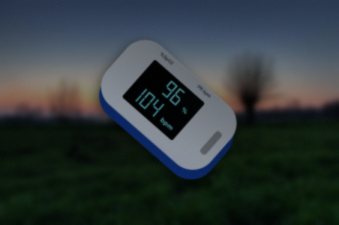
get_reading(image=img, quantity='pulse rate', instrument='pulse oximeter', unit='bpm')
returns 104 bpm
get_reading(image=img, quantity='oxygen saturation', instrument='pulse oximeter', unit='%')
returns 96 %
